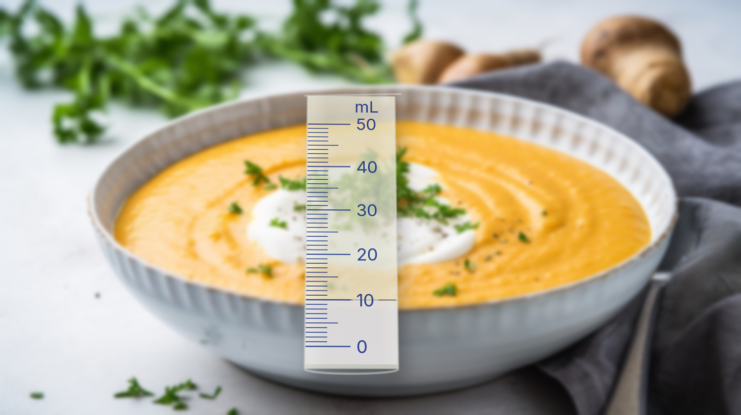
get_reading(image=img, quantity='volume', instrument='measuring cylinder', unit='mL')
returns 10 mL
